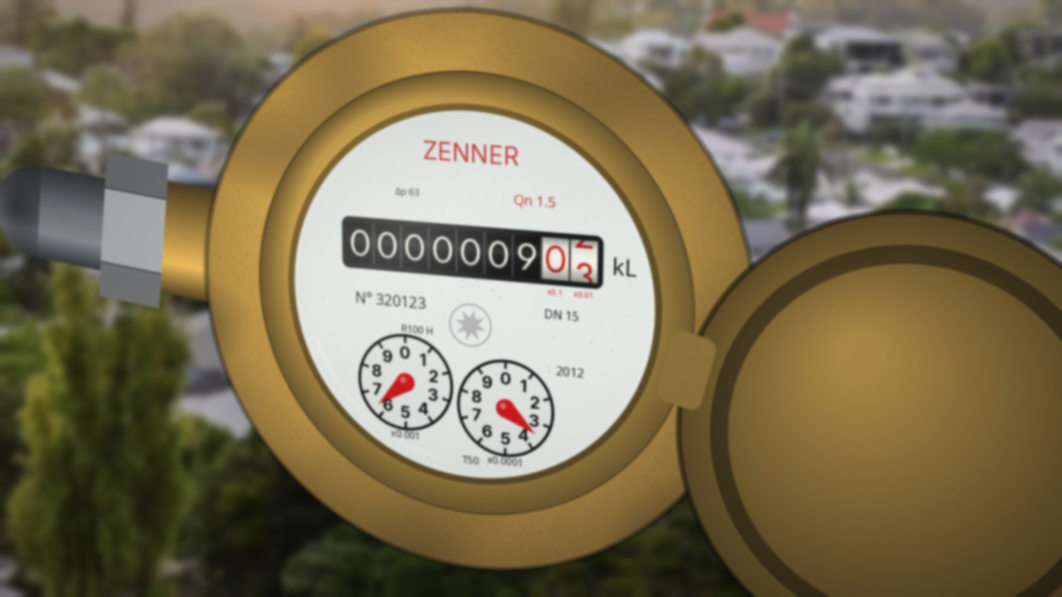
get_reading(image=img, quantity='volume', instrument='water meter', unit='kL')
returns 9.0263 kL
